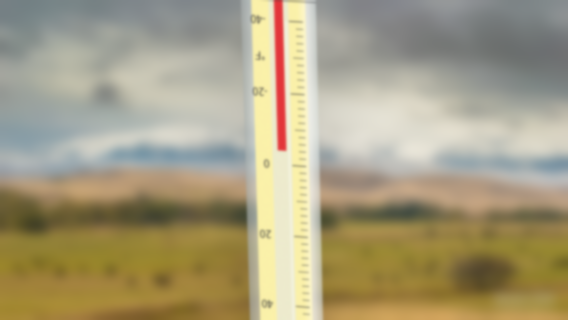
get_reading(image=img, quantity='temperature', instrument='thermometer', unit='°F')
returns -4 °F
